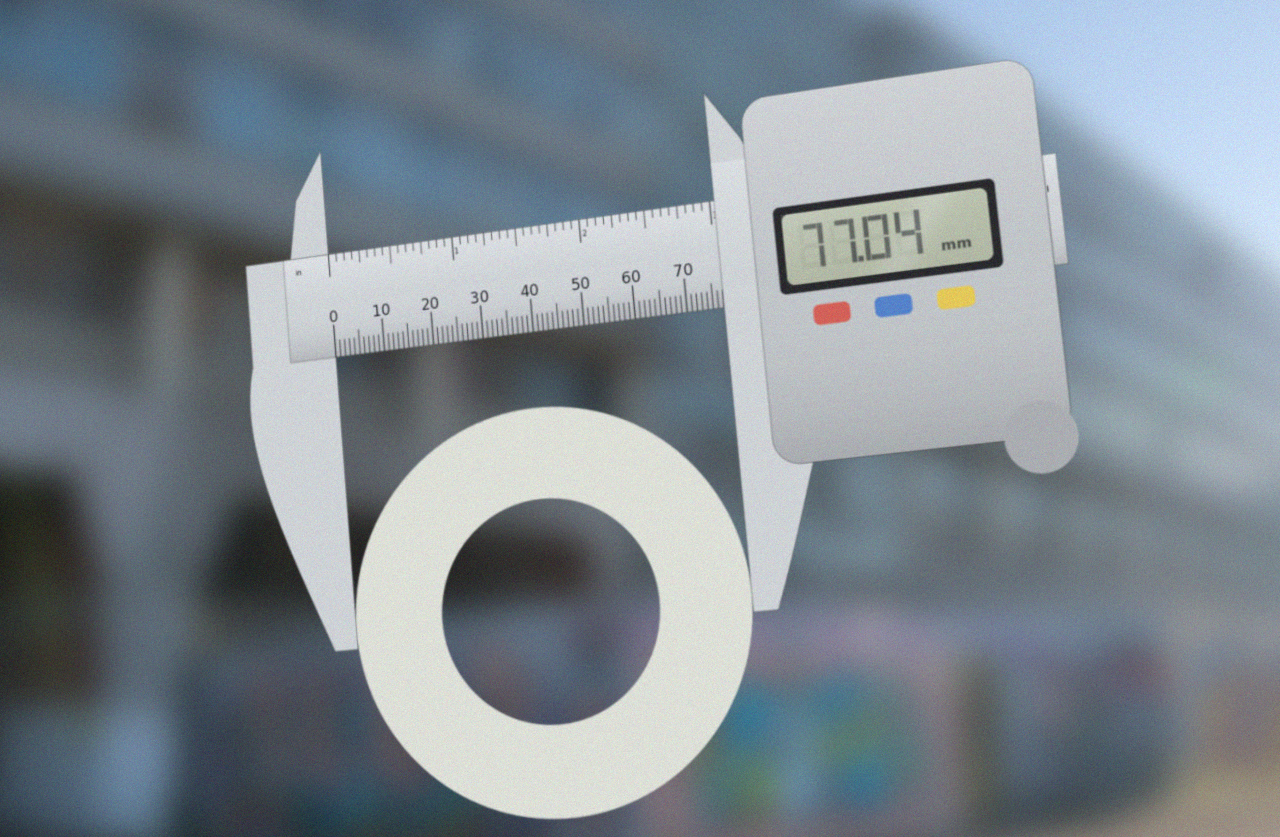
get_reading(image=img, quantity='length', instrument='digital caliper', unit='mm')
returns 77.04 mm
